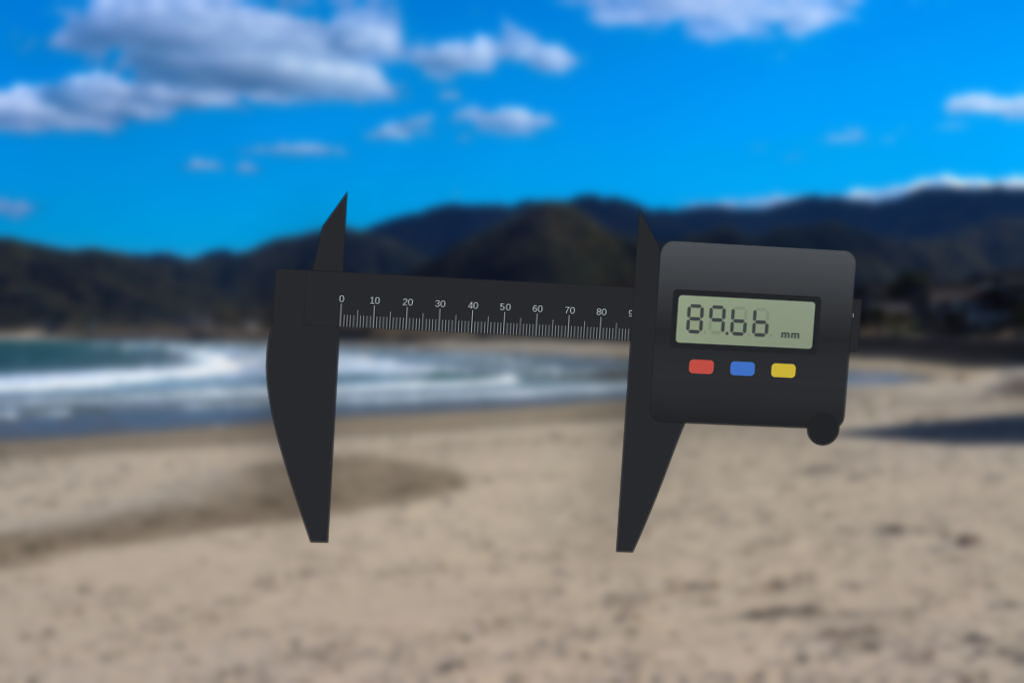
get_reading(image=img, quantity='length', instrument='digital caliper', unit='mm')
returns 89.66 mm
